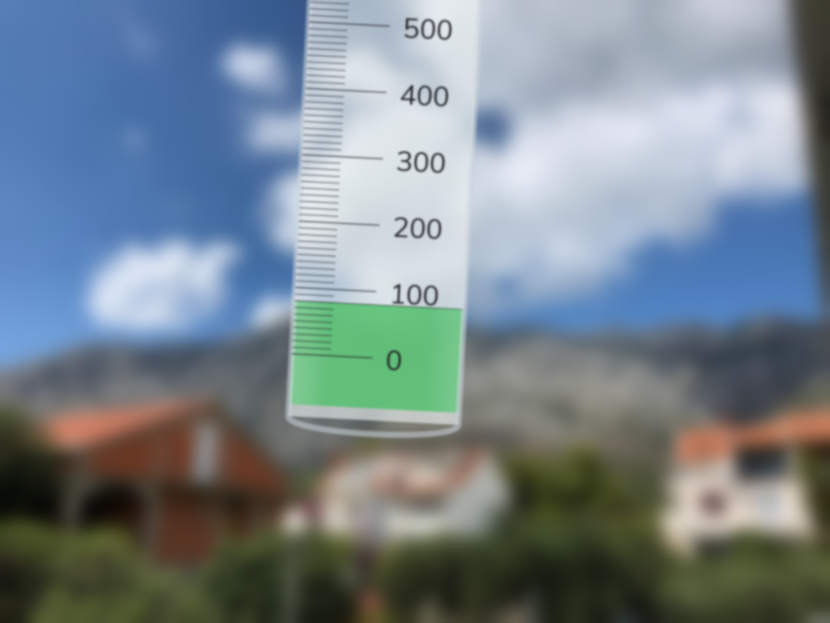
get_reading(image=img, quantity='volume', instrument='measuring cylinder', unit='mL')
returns 80 mL
